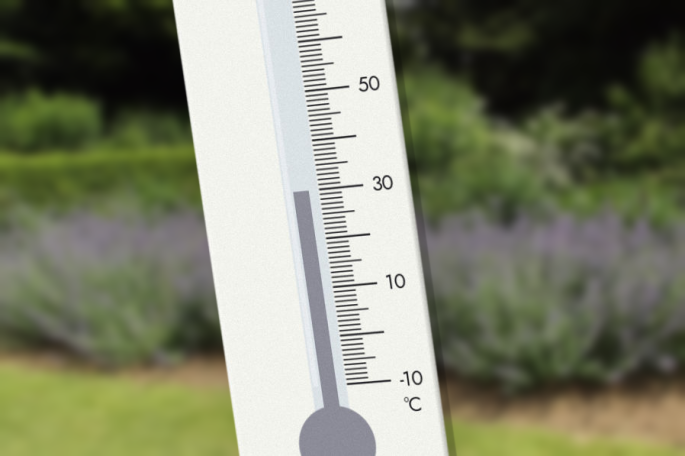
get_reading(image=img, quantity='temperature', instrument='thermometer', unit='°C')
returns 30 °C
